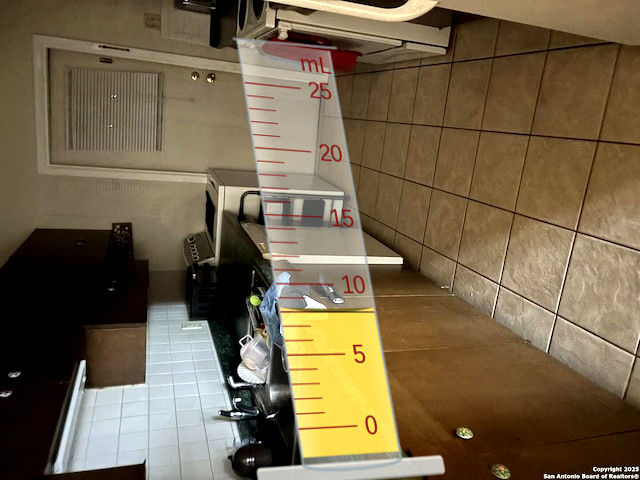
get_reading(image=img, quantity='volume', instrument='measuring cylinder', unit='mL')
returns 8 mL
